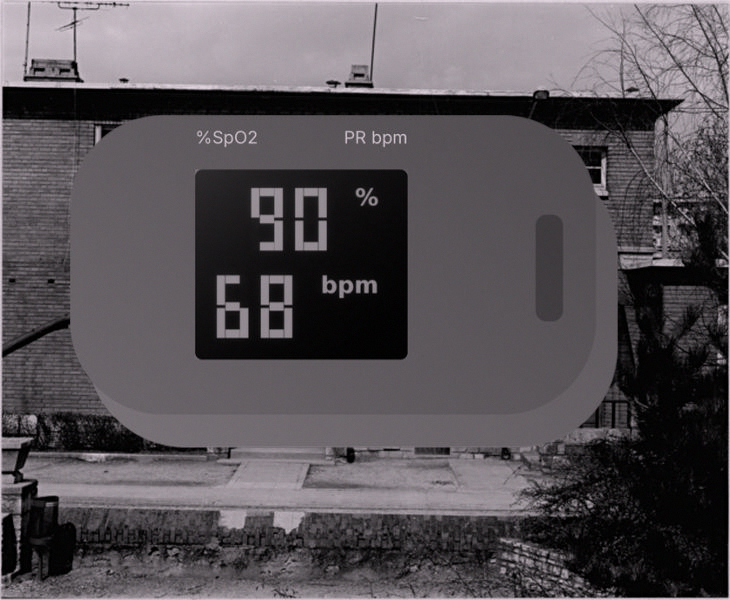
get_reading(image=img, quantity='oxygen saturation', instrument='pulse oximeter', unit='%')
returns 90 %
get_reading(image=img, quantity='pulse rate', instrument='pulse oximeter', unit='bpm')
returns 68 bpm
